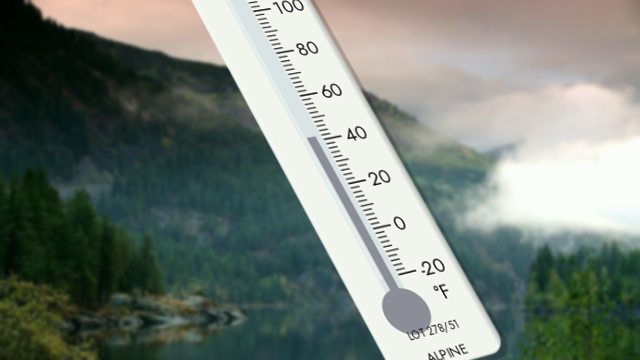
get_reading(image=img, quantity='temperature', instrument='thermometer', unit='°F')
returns 42 °F
